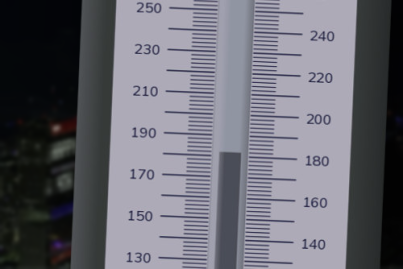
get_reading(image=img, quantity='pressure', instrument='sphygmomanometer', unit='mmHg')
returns 182 mmHg
